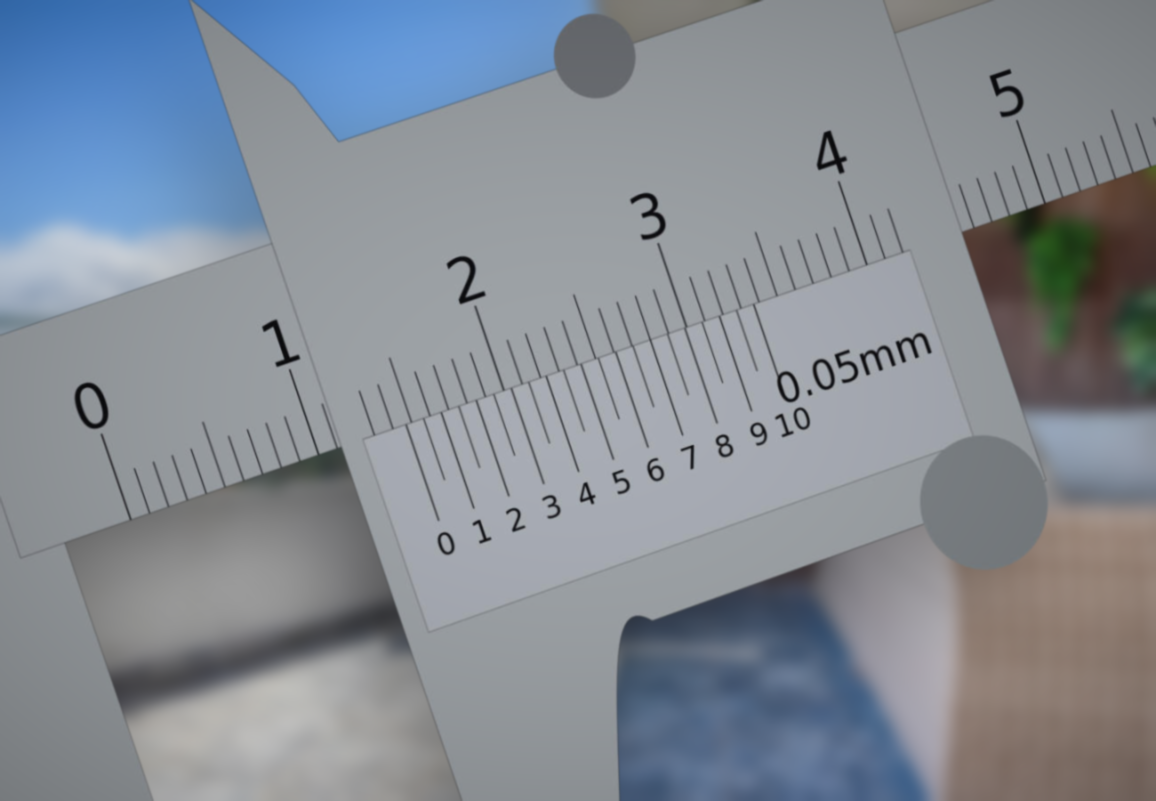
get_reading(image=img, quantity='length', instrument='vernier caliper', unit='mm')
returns 14.7 mm
